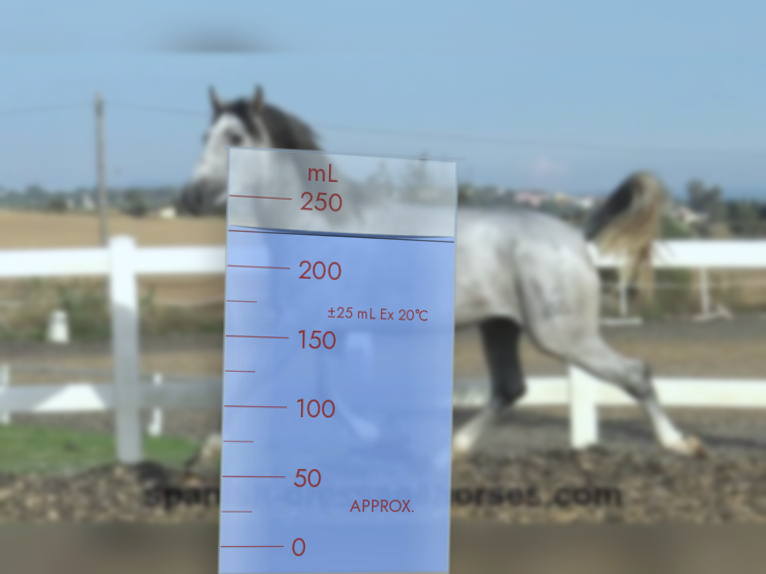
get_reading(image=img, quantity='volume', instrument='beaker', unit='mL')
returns 225 mL
